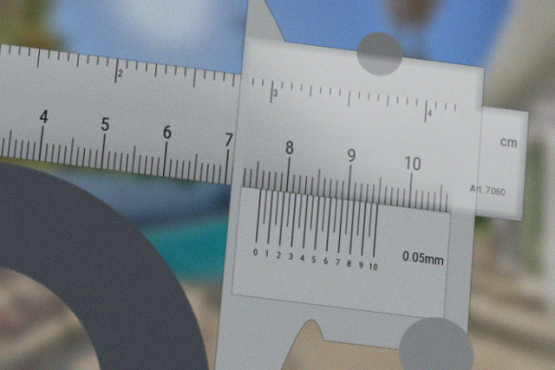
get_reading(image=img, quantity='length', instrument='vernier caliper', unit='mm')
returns 75.8 mm
